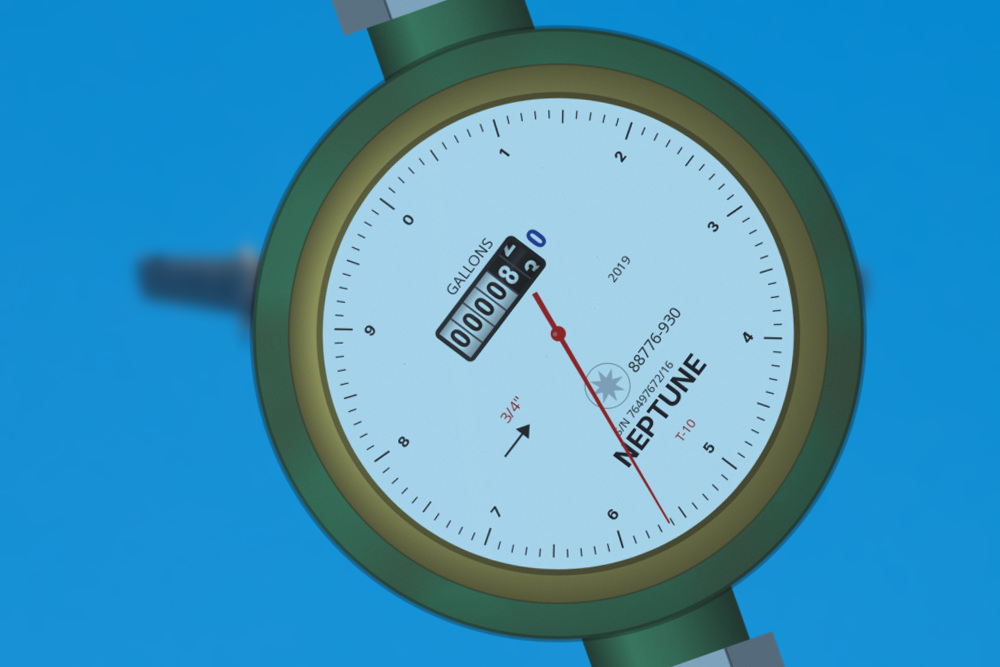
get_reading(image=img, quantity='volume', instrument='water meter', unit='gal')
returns 825.6 gal
